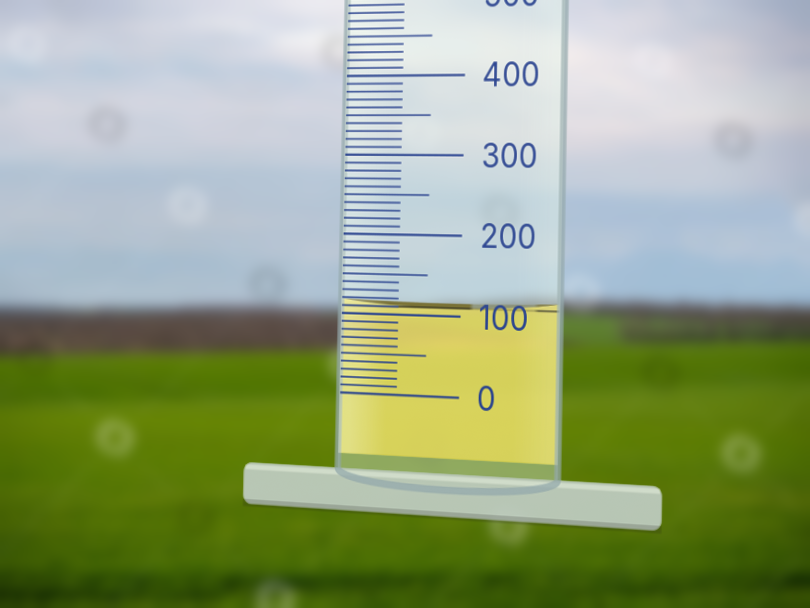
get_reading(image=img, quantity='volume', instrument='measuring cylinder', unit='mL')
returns 110 mL
